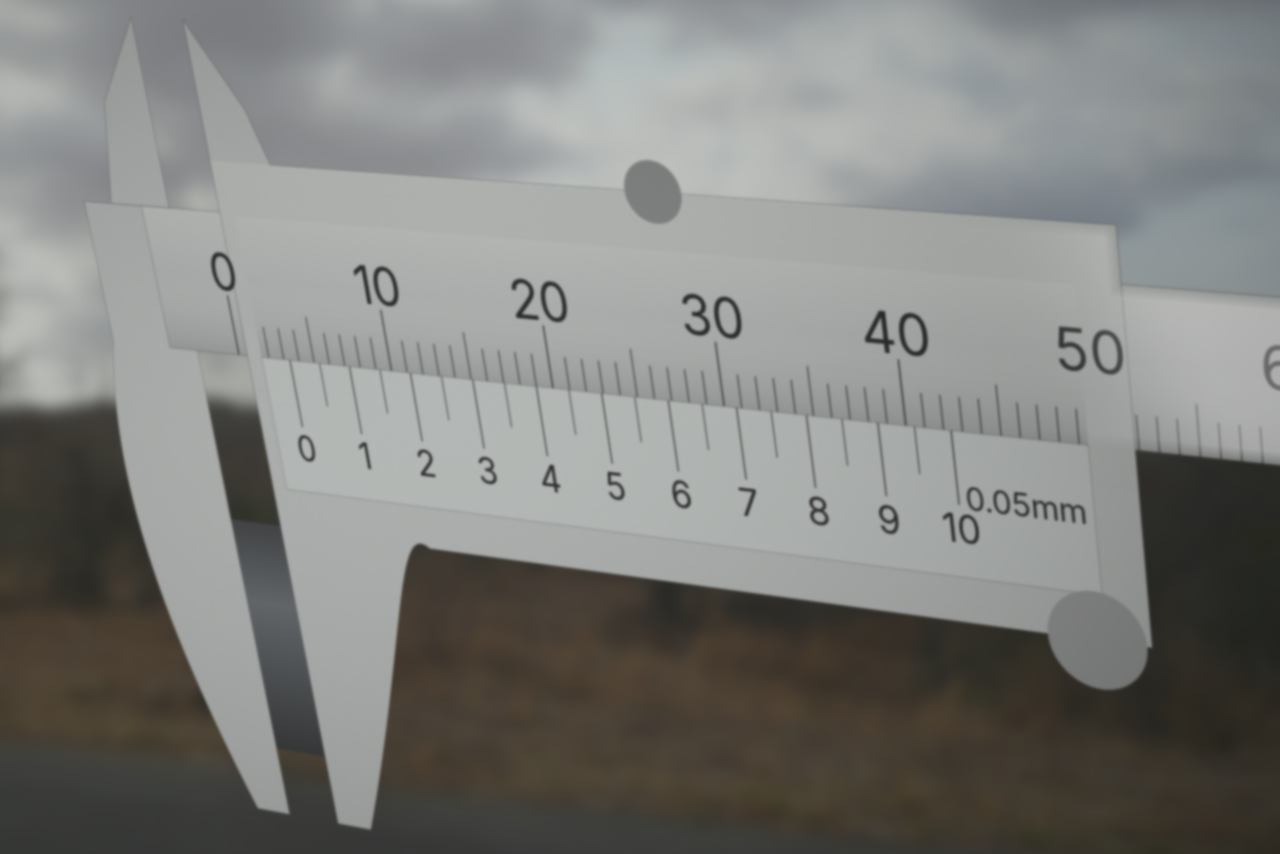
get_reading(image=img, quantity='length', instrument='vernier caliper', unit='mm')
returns 3.4 mm
